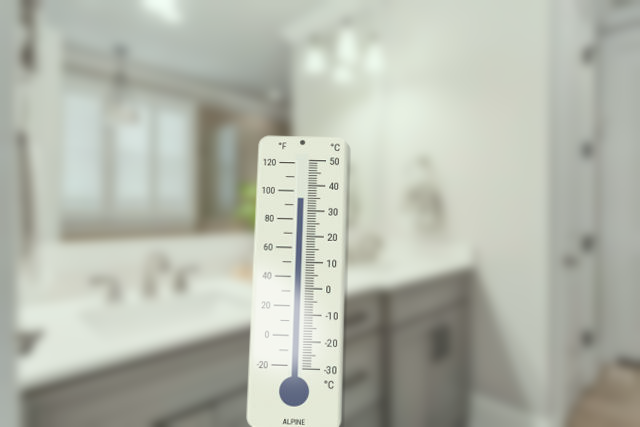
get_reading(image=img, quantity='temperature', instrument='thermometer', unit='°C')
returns 35 °C
